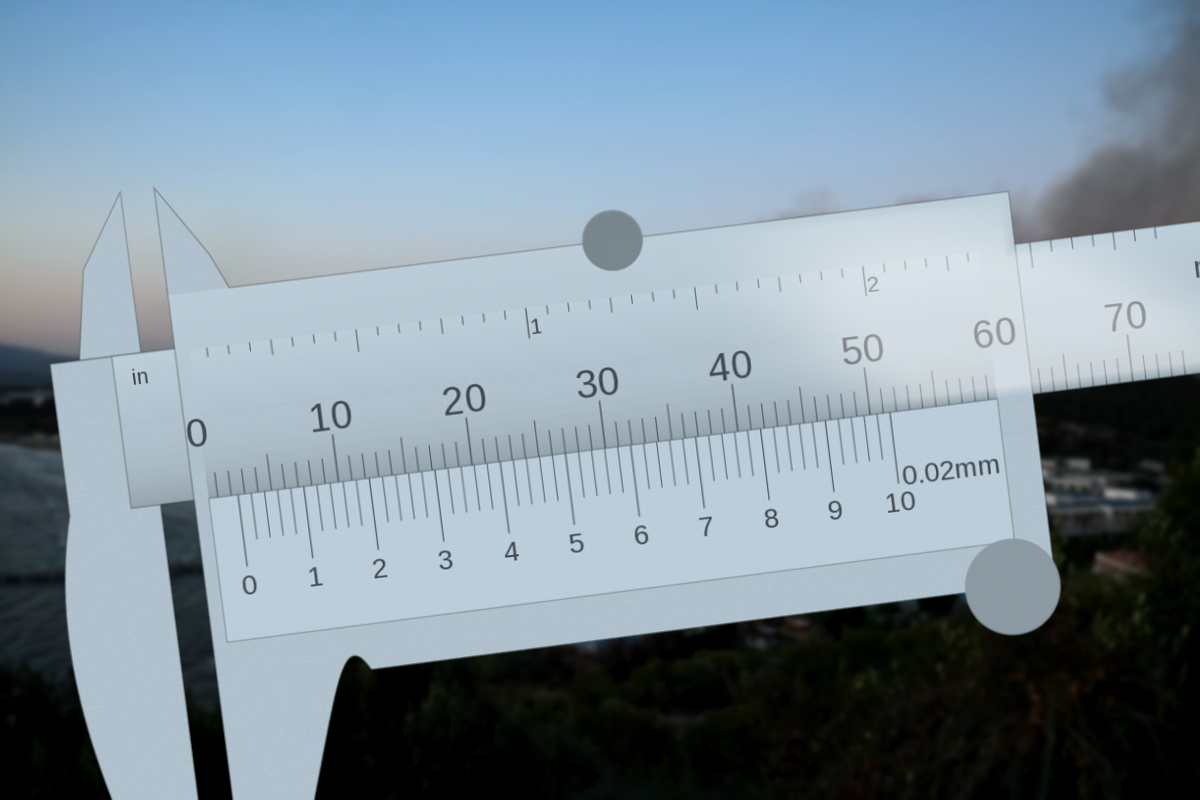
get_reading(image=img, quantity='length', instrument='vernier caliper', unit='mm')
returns 2.5 mm
